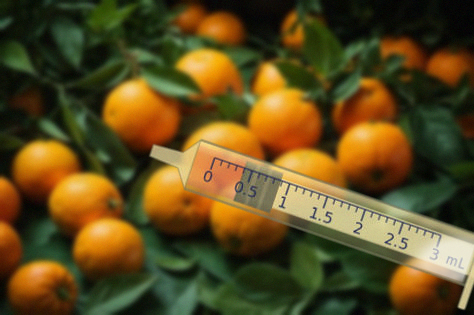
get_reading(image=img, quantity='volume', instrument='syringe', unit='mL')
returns 0.4 mL
